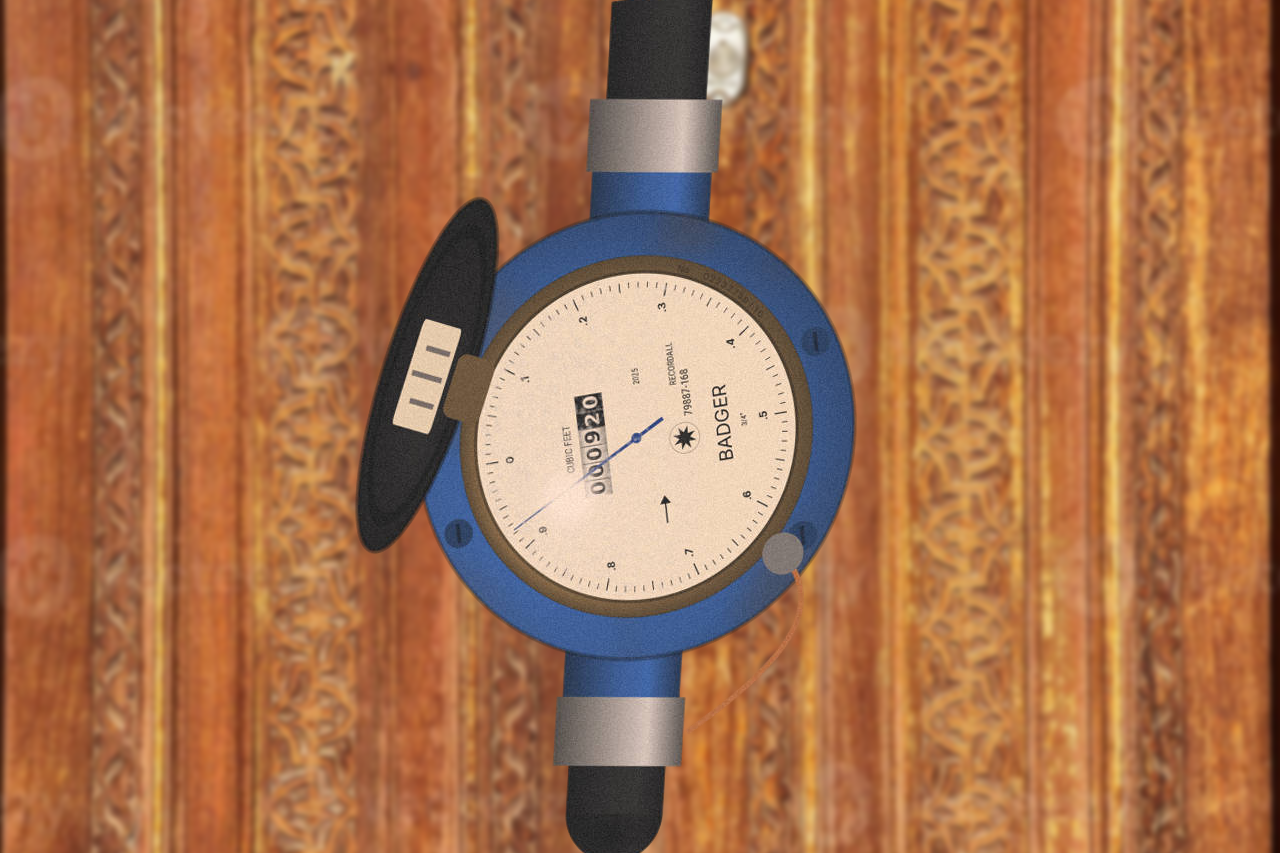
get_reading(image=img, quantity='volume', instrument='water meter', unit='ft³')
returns 919.92 ft³
